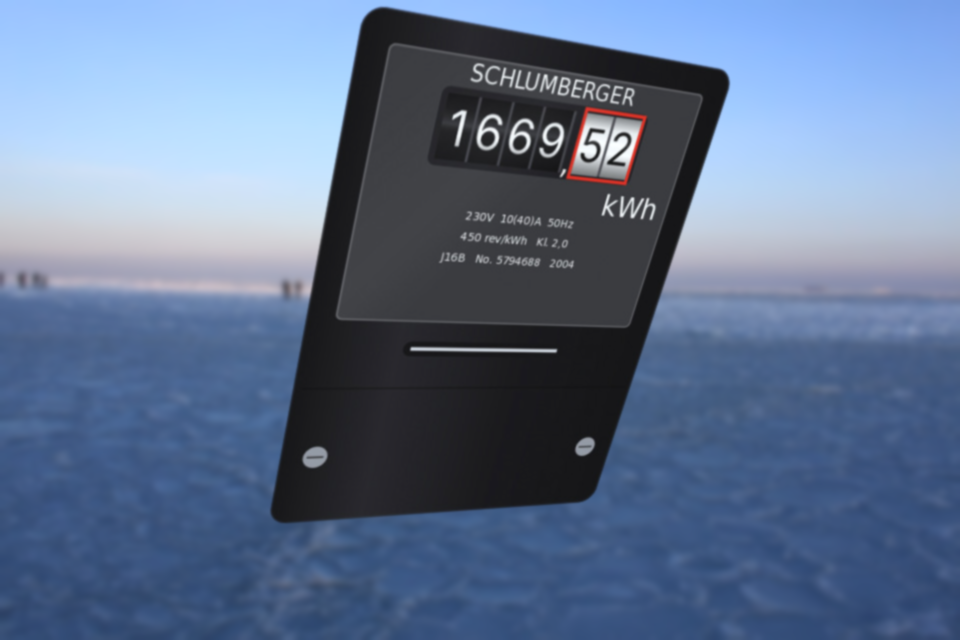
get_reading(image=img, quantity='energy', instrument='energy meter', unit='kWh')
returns 1669.52 kWh
